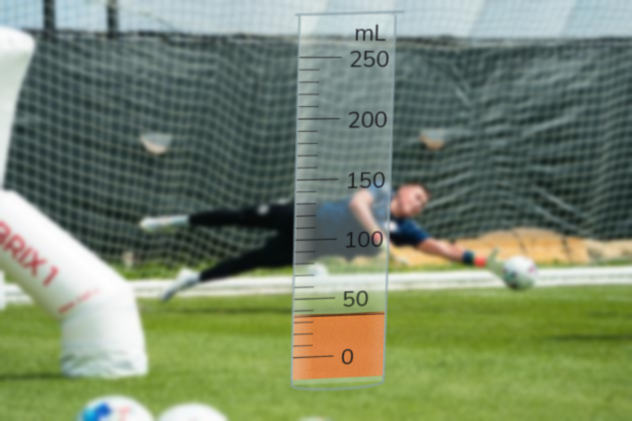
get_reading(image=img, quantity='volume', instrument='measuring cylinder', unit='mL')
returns 35 mL
